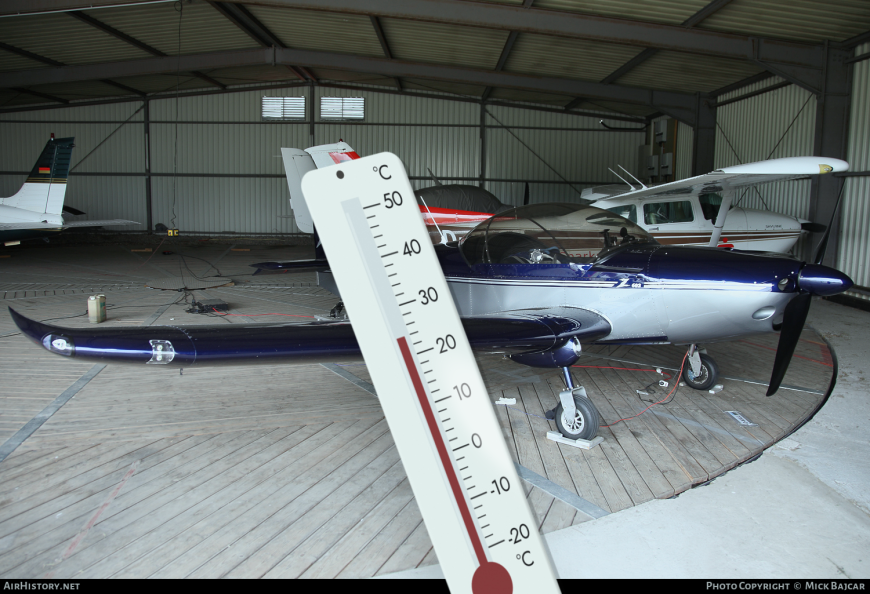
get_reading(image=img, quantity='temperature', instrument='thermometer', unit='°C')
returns 24 °C
